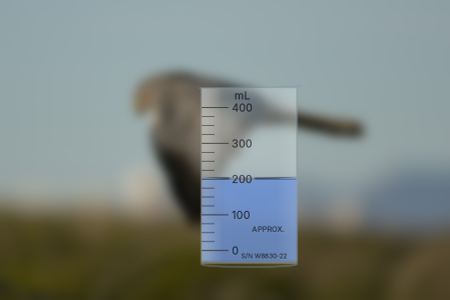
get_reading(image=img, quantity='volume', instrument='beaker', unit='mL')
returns 200 mL
